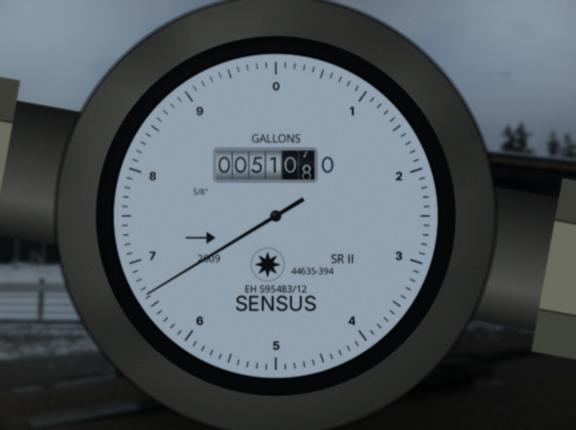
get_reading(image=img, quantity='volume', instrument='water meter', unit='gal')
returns 51076.6 gal
